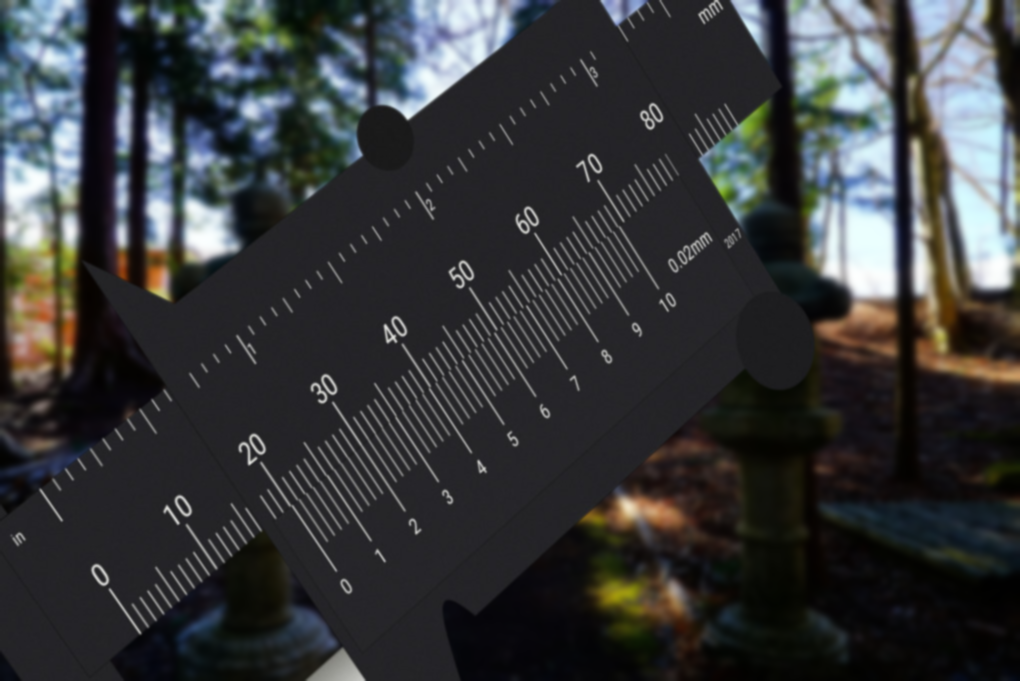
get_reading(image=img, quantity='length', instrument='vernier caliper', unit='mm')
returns 20.2 mm
